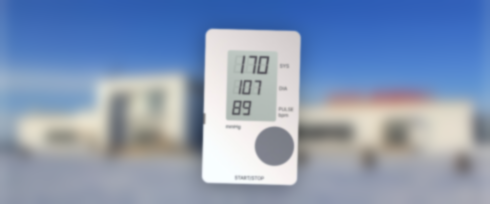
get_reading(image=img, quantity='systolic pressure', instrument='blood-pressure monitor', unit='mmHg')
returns 170 mmHg
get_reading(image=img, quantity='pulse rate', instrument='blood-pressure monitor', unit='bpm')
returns 89 bpm
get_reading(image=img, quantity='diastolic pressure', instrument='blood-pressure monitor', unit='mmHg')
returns 107 mmHg
